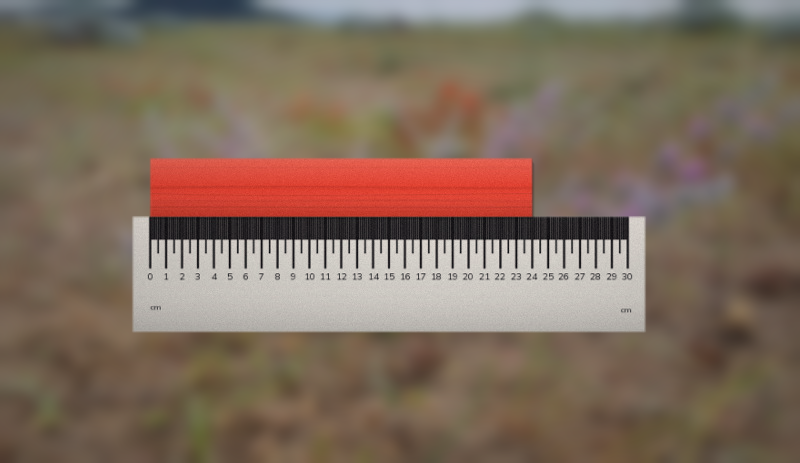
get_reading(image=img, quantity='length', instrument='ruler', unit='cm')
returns 24 cm
